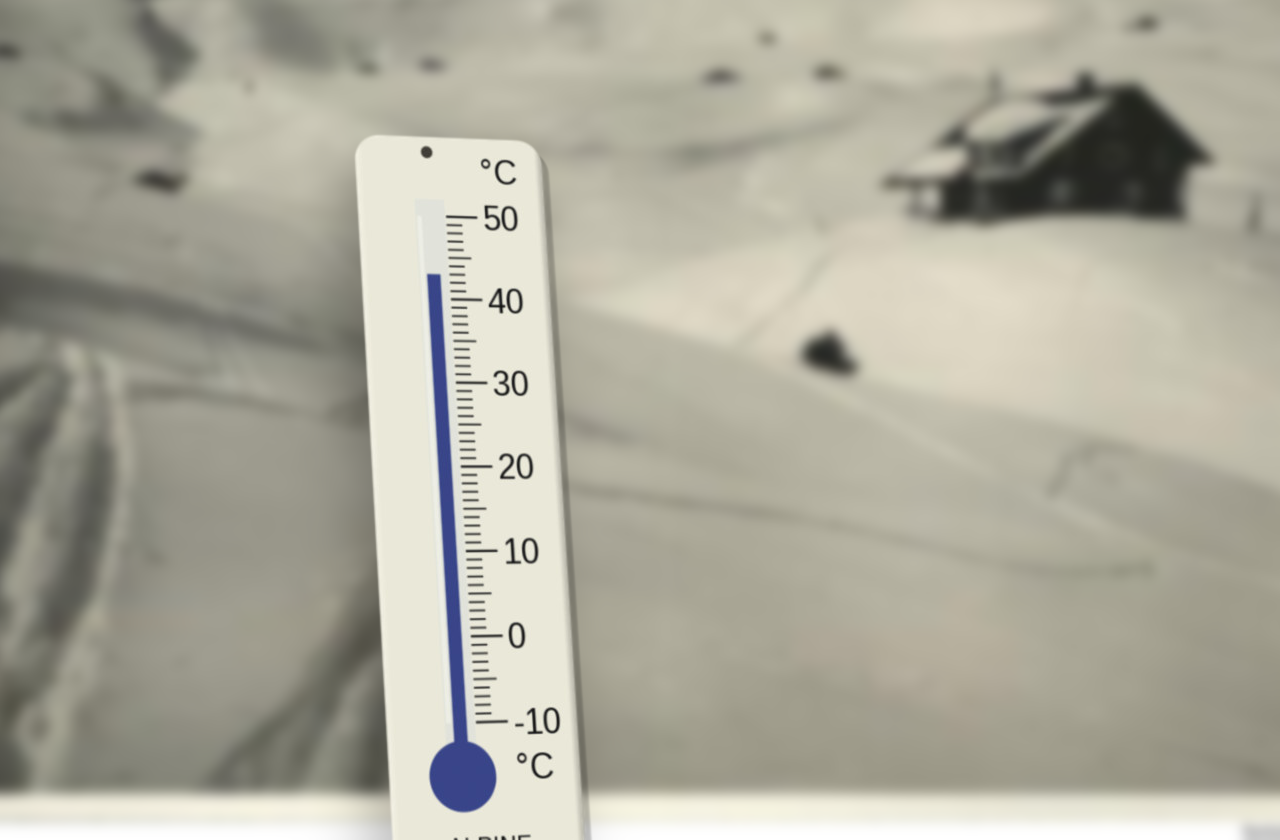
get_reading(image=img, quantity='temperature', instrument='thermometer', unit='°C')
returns 43 °C
